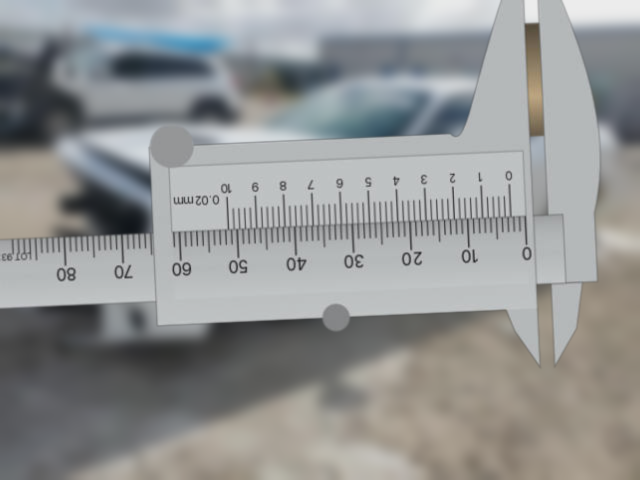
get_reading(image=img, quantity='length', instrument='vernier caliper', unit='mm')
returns 2.5 mm
